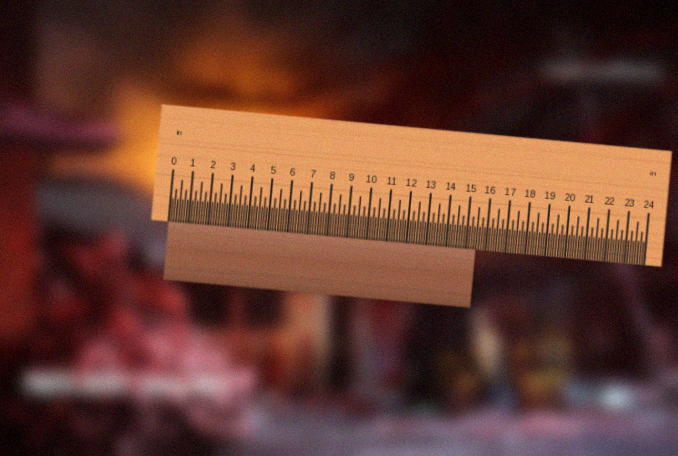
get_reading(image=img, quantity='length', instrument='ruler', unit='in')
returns 15.5 in
